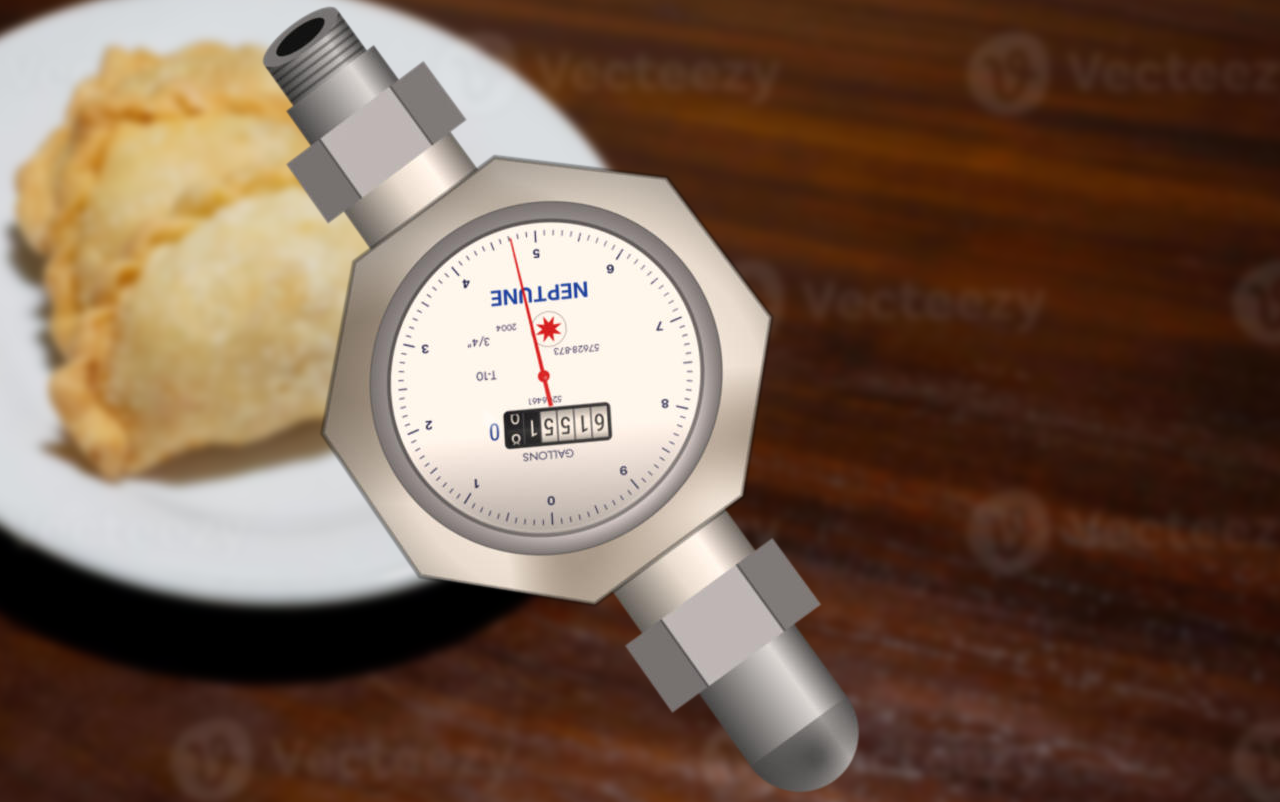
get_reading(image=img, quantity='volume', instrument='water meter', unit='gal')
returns 6155184.7 gal
